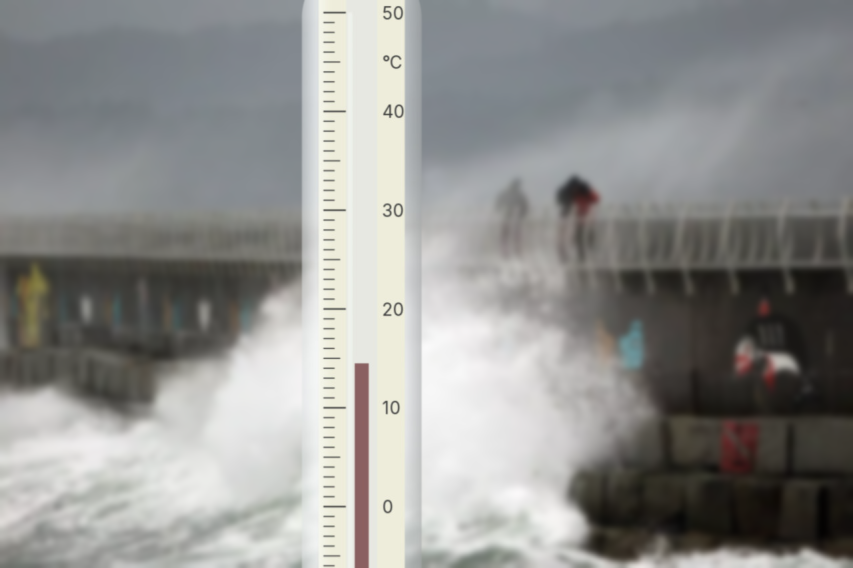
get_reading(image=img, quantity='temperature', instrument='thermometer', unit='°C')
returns 14.5 °C
